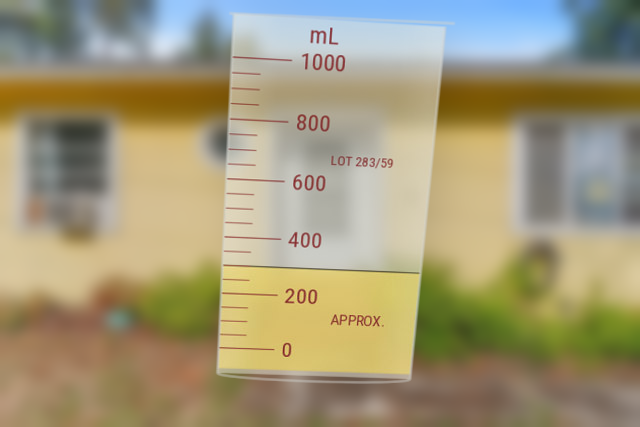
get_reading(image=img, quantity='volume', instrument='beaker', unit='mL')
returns 300 mL
